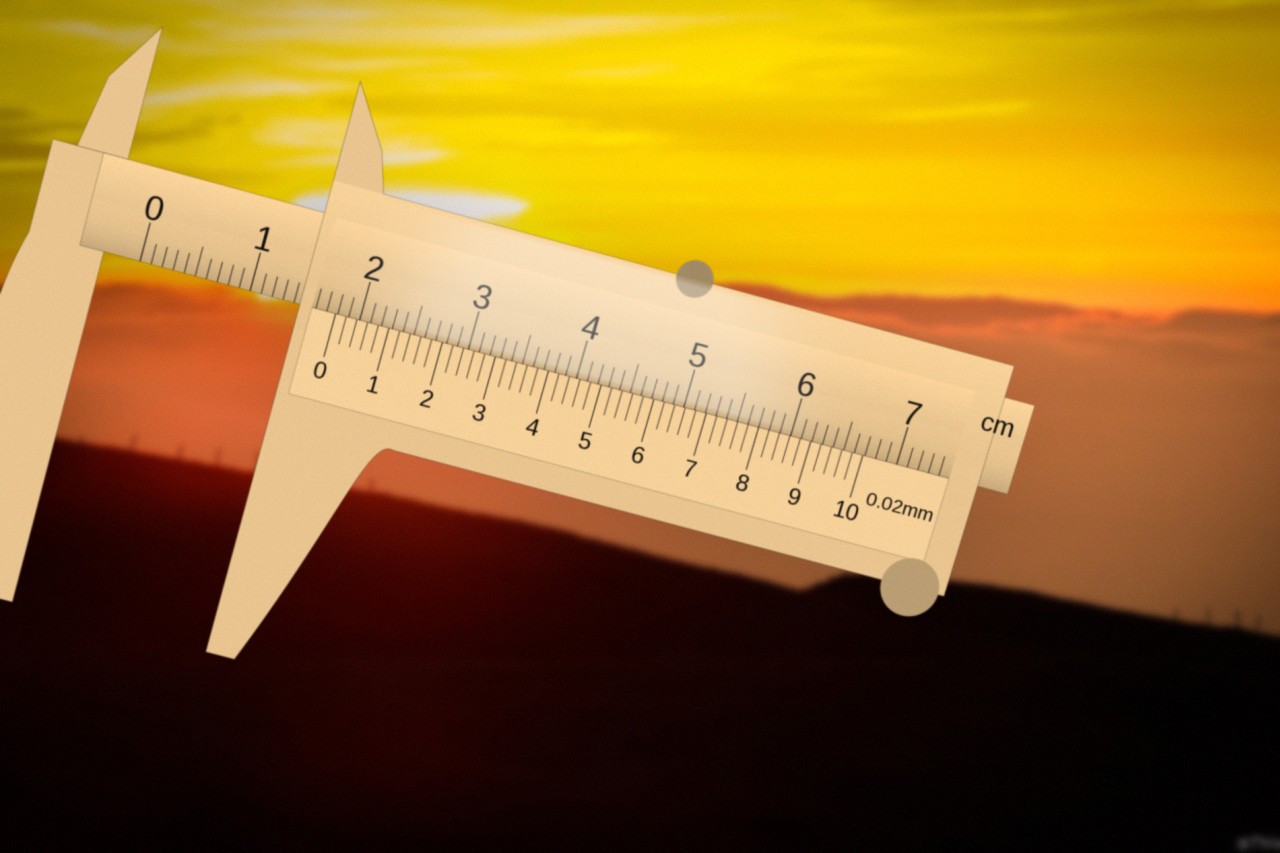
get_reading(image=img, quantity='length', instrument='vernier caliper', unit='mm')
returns 17.8 mm
